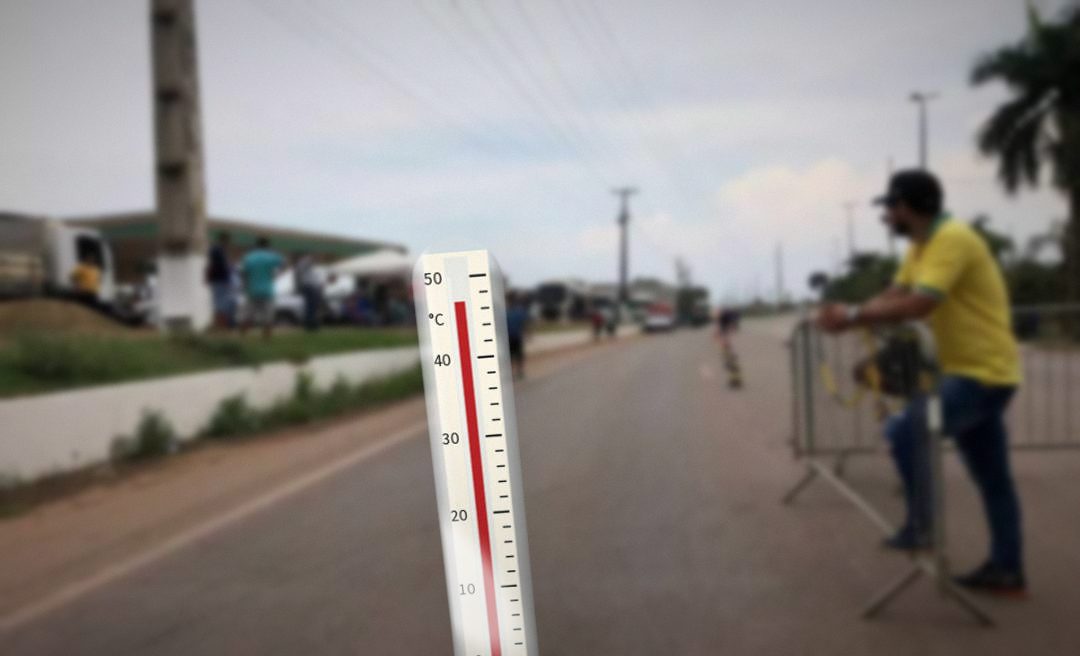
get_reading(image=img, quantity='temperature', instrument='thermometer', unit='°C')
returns 47 °C
